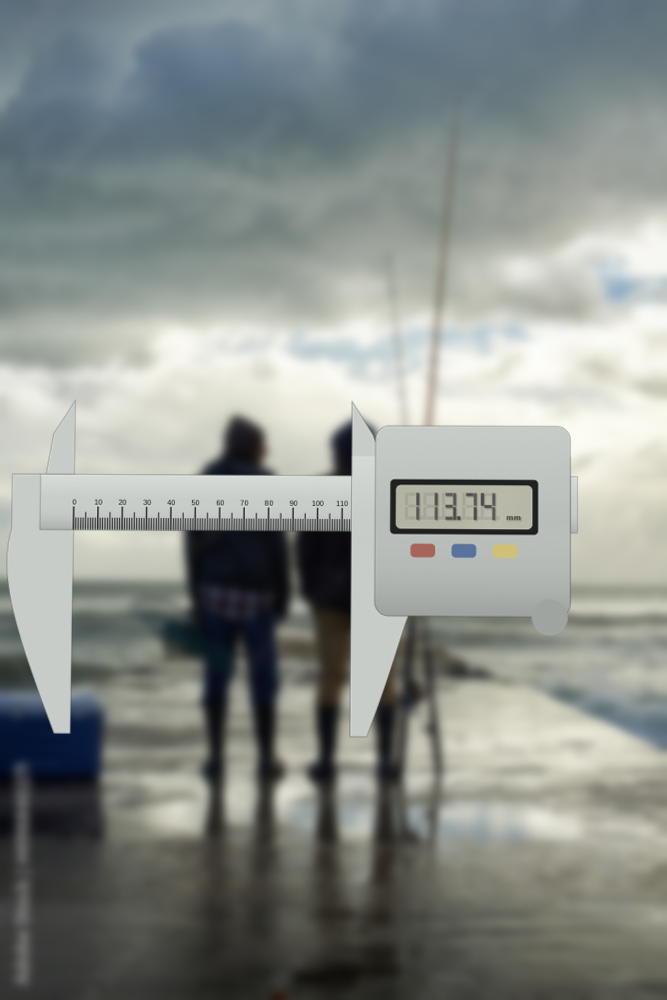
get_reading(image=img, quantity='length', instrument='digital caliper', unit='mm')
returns 113.74 mm
